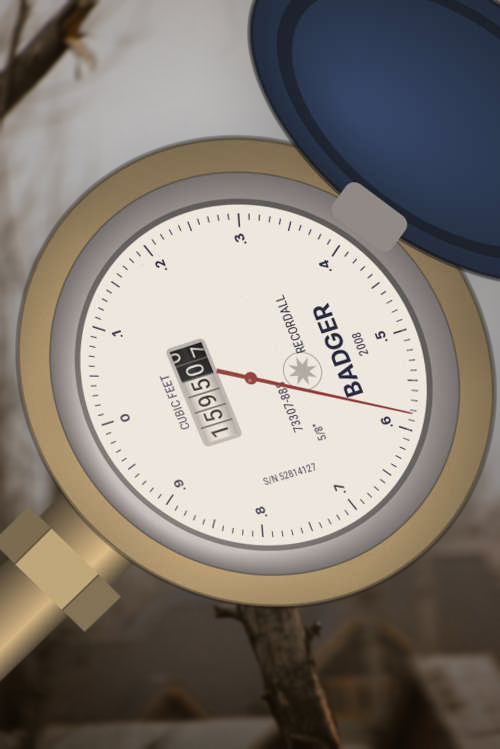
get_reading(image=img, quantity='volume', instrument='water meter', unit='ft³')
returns 159506.58 ft³
